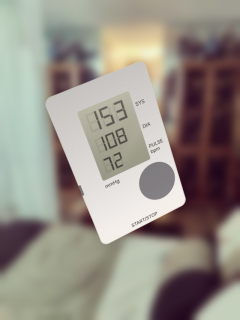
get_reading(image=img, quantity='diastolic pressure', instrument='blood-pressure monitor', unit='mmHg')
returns 108 mmHg
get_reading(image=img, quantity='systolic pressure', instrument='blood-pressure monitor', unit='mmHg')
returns 153 mmHg
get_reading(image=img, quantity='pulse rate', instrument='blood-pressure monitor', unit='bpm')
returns 72 bpm
